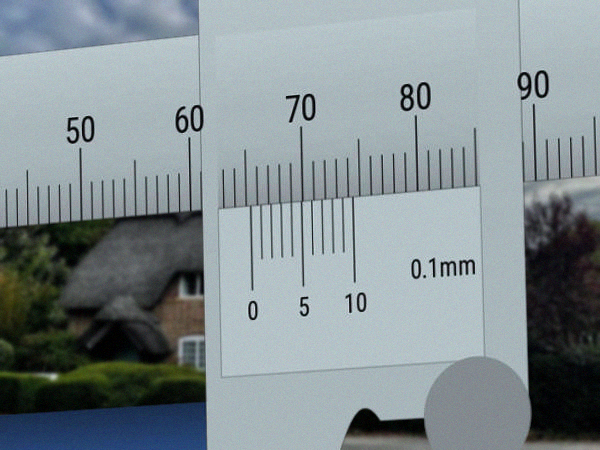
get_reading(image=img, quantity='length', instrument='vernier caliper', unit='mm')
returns 65.4 mm
